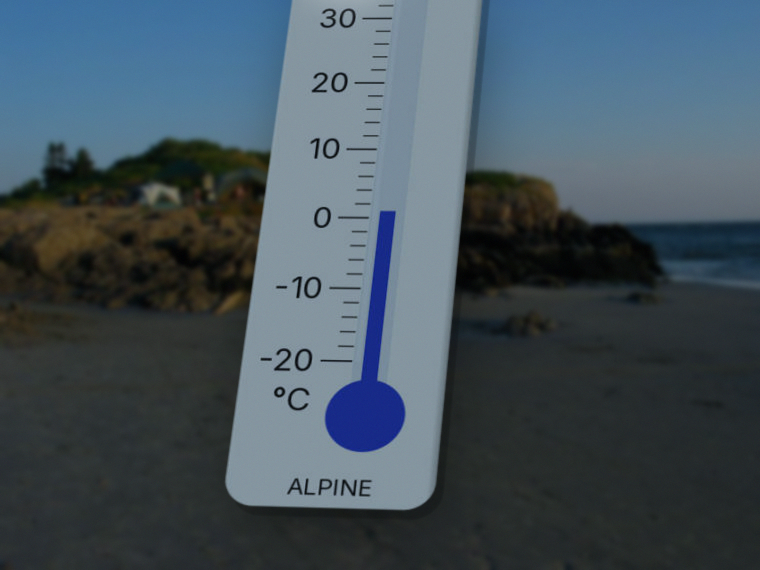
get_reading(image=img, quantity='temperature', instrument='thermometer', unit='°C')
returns 1 °C
